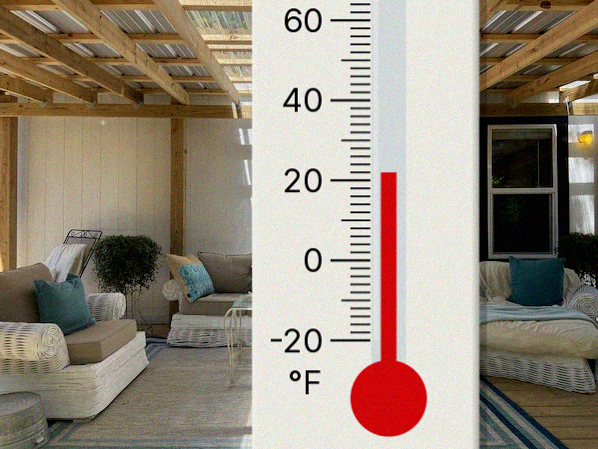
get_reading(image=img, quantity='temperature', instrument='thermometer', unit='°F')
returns 22 °F
